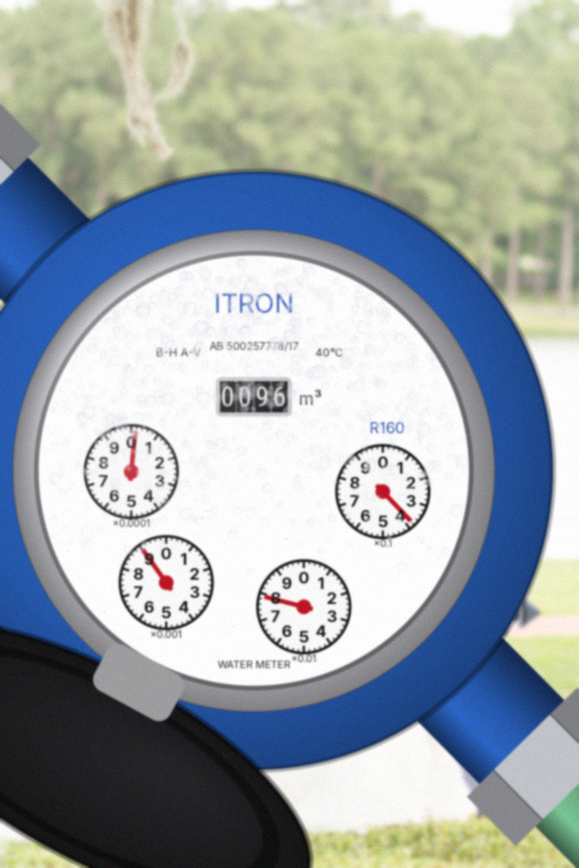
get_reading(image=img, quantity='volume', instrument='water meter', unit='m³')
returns 96.3790 m³
